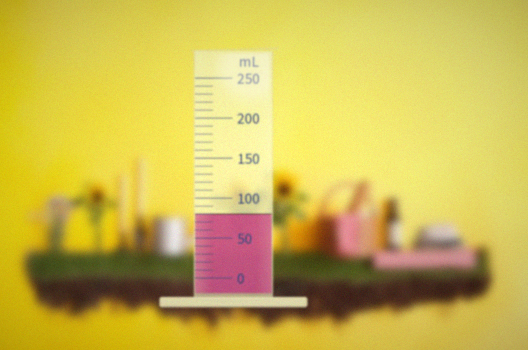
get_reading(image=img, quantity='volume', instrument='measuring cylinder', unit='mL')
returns 80 mL
